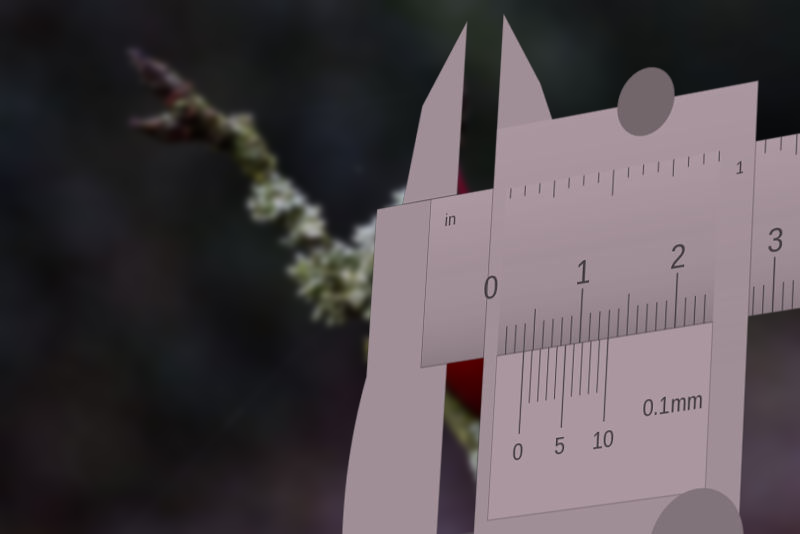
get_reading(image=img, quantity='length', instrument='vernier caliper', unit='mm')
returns 4.0 mm
